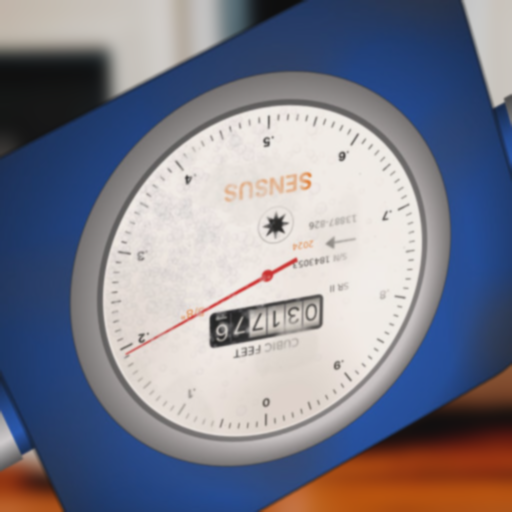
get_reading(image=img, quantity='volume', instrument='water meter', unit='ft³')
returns 31776.19 ft³
